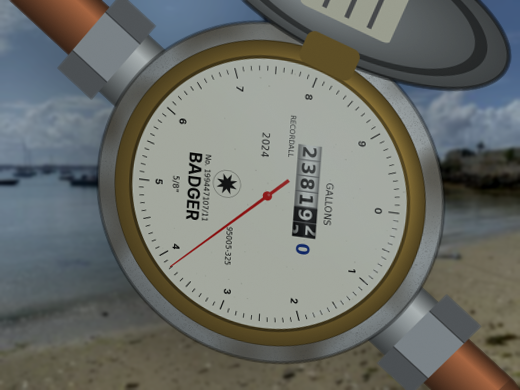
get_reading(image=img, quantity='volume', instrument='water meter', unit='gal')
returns 2381923.8 gal
